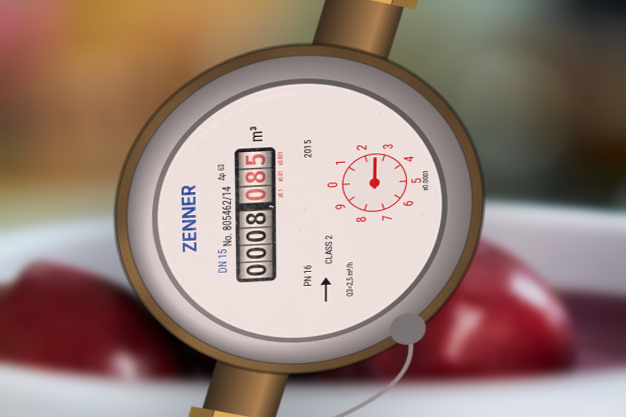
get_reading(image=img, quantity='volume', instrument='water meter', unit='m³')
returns 8.0852 m³
